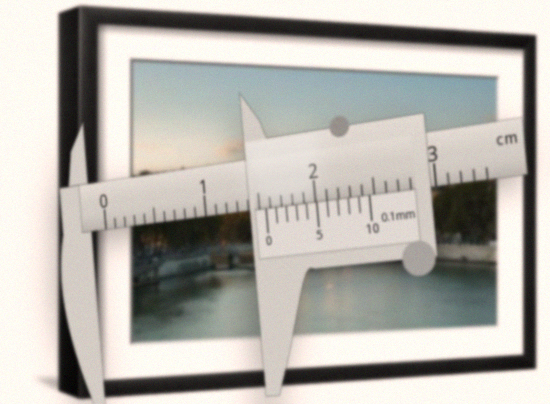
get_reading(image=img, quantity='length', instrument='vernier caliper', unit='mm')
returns 15.6 mm
